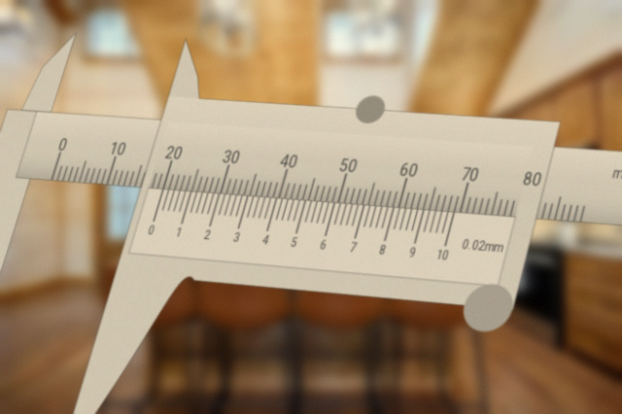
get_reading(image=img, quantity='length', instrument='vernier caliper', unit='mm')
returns 20.0 mm
